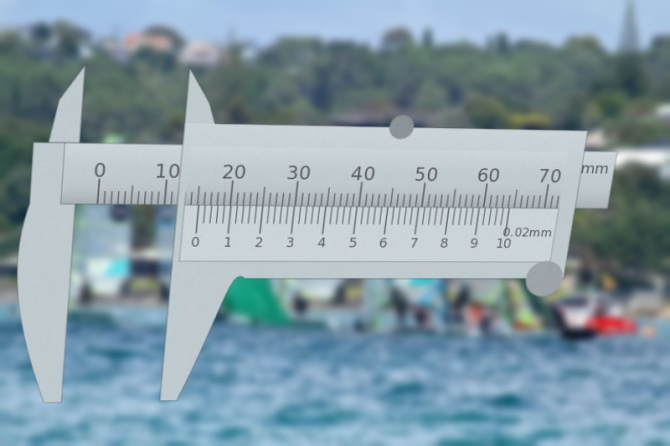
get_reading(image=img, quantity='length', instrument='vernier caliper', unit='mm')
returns 15.2 mm
